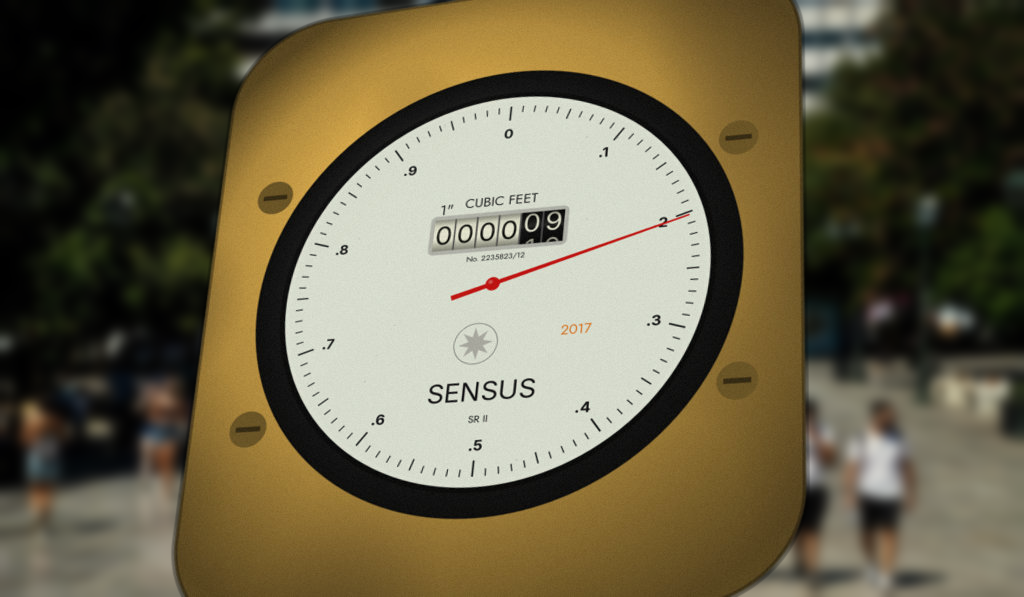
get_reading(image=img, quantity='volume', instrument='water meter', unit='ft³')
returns 9.20 ft³
